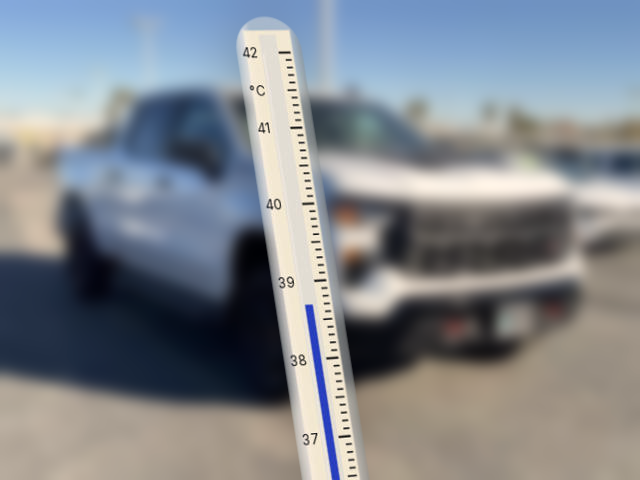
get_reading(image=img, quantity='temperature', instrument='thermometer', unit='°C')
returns 38.7 °C
